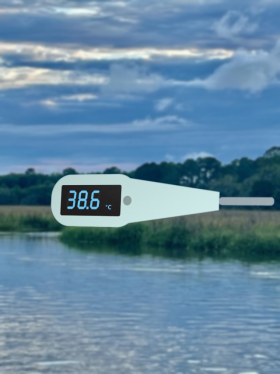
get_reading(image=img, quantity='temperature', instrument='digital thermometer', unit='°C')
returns 38.6 °C
